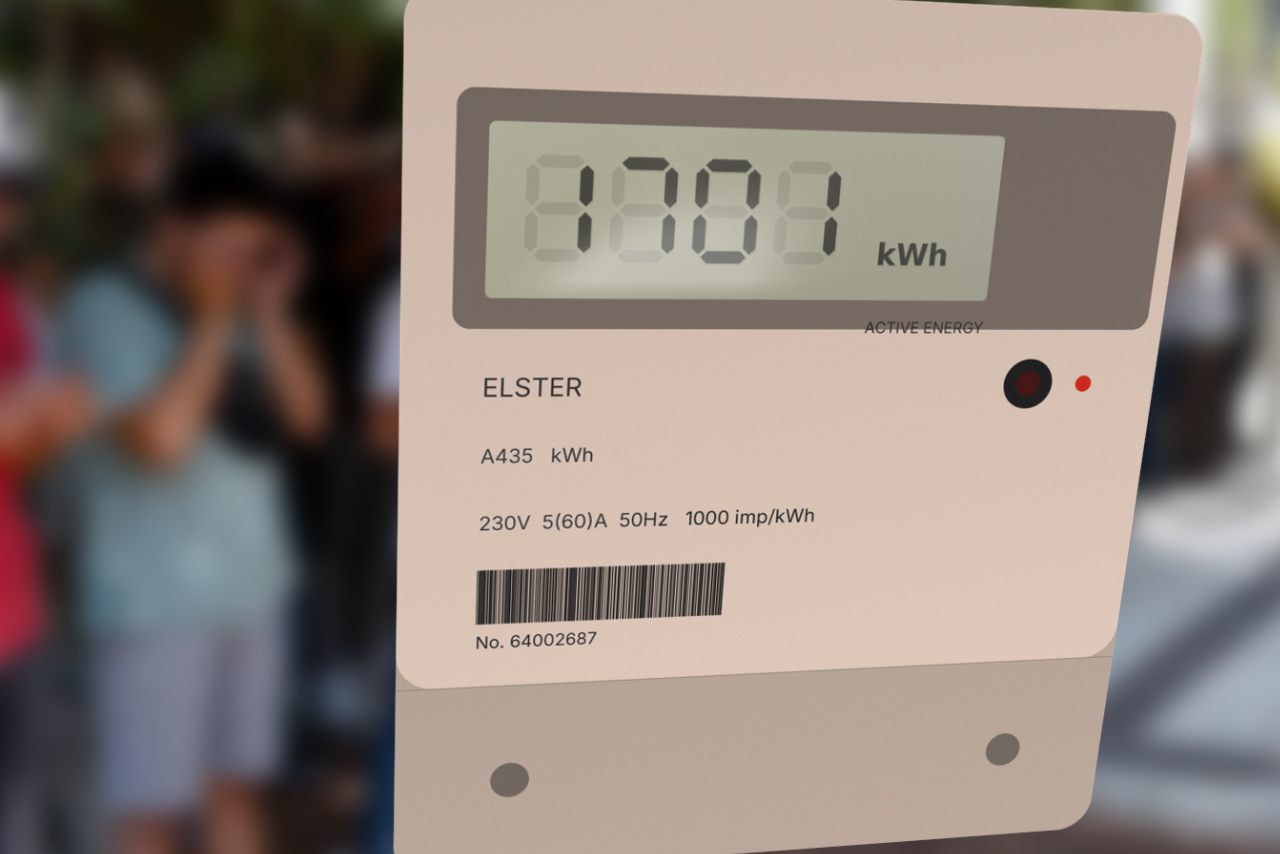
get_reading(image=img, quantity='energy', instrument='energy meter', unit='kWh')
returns 1701 kWh
